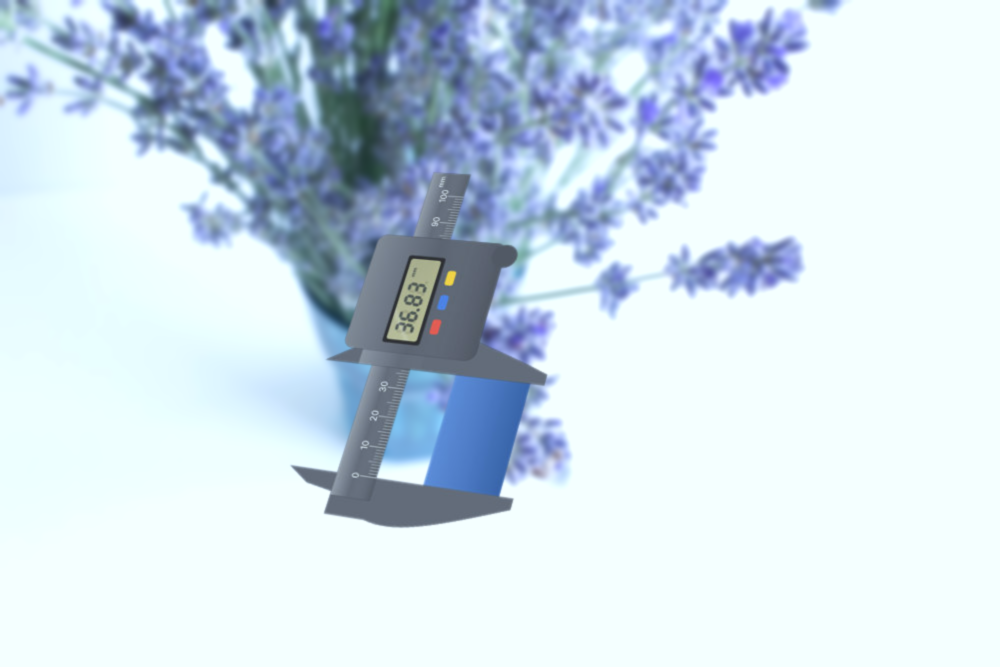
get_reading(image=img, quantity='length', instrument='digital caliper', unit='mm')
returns 36.83 mm
